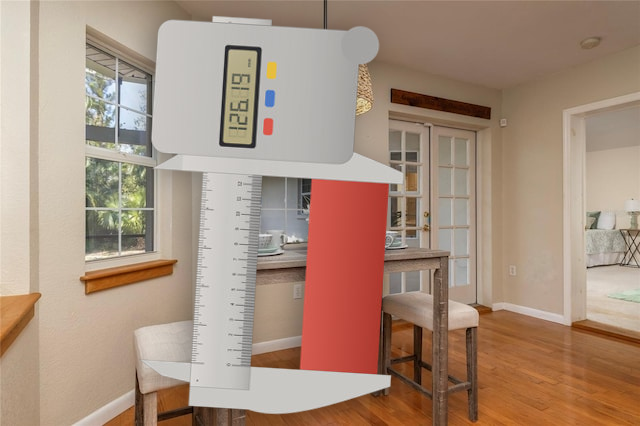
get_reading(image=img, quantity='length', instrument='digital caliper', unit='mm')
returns 126.19 mm
